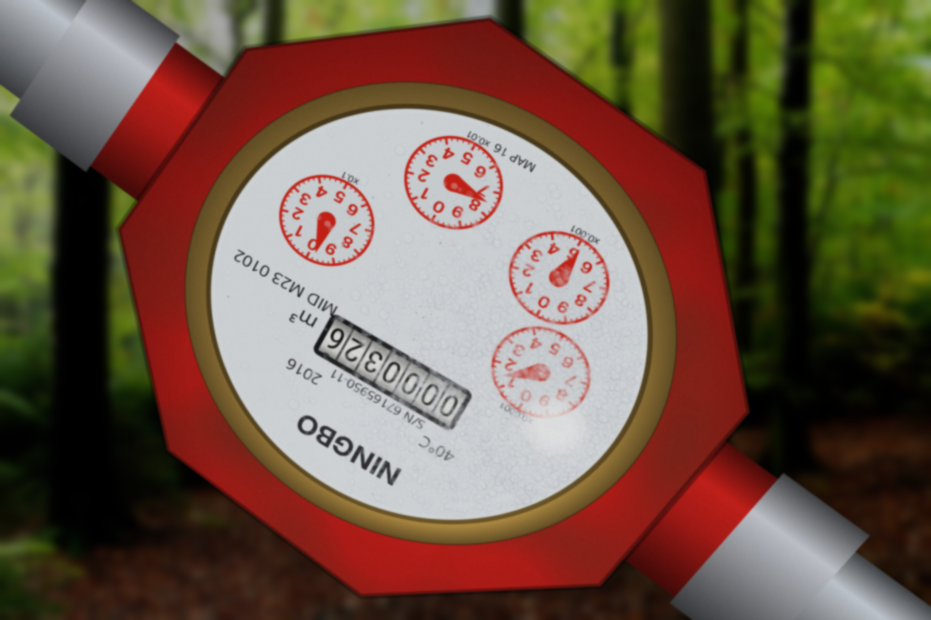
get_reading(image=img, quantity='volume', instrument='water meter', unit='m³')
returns 325.9751 m³
